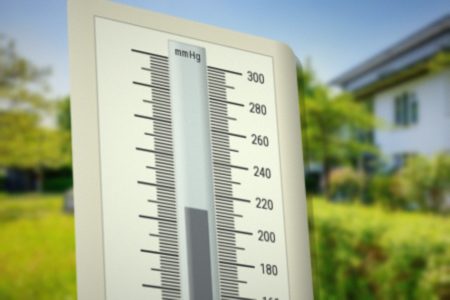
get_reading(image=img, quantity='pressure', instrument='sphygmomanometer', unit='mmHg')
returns 210 mmHg
